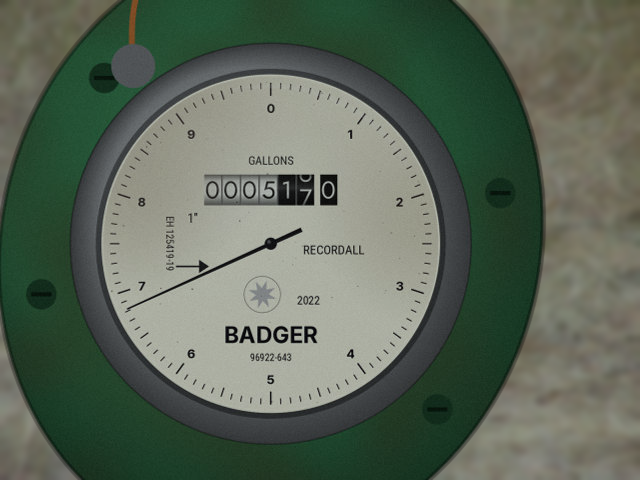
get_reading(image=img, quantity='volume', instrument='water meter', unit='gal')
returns 5166.8 gal
